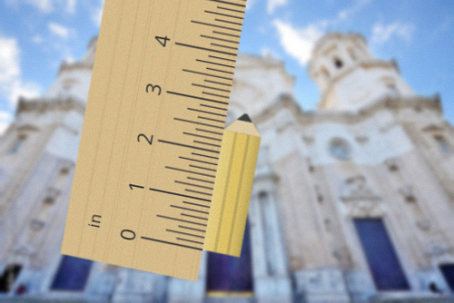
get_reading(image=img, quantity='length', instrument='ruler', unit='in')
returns 2.875 in
